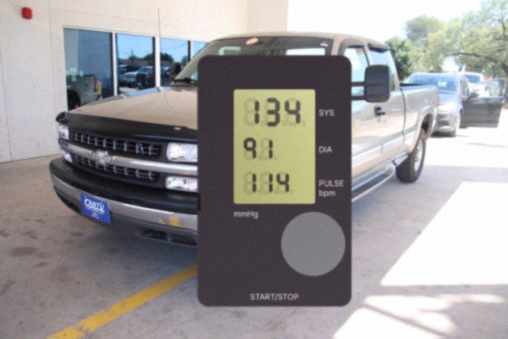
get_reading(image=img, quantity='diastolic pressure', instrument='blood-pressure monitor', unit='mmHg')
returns 91 mmHg
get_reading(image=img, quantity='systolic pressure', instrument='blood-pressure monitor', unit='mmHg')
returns 134 mmHg
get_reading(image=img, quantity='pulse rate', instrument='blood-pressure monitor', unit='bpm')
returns 114 bpm
